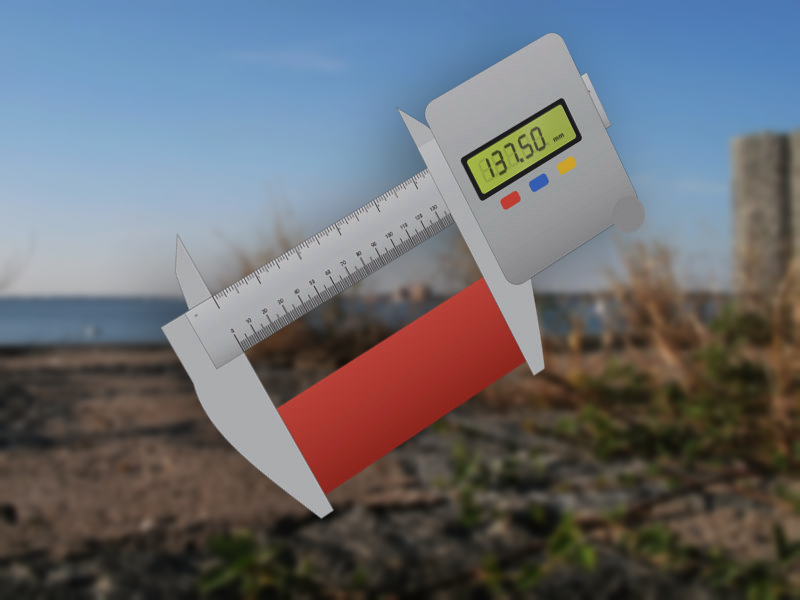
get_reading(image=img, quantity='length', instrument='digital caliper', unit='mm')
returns 137.50 mm
